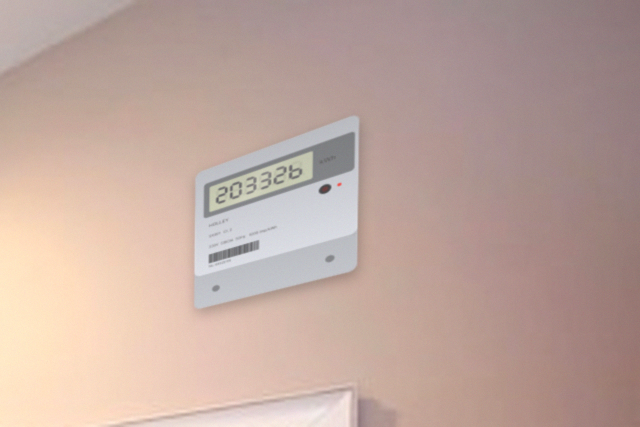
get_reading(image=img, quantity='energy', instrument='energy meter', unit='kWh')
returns 203326 kWh
